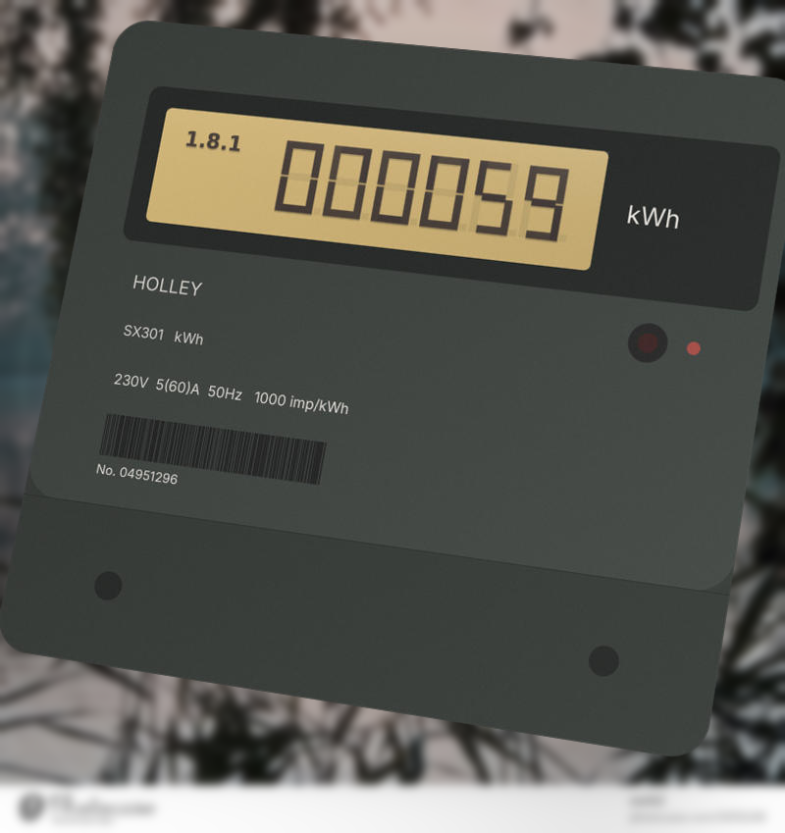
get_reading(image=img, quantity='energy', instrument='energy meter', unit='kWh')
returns 59 kWh
